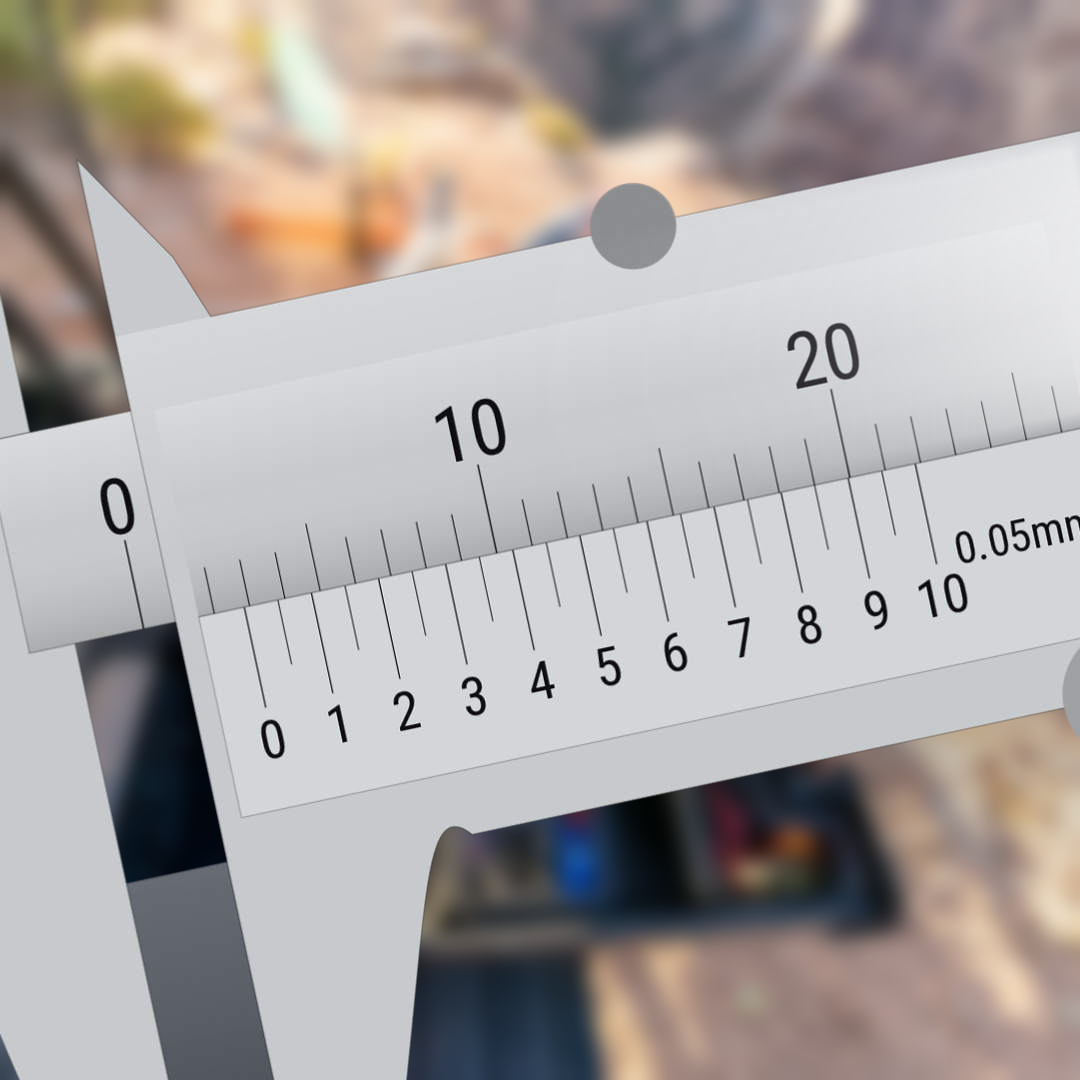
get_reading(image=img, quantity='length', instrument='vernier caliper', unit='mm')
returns 2.85 mm
